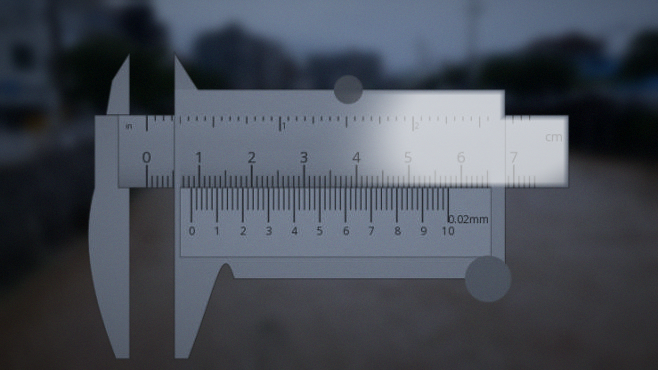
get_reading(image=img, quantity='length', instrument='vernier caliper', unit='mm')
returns 8.5 mm
